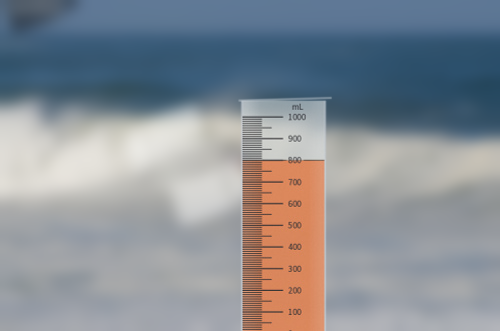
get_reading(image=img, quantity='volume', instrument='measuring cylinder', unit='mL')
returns 800 mL
